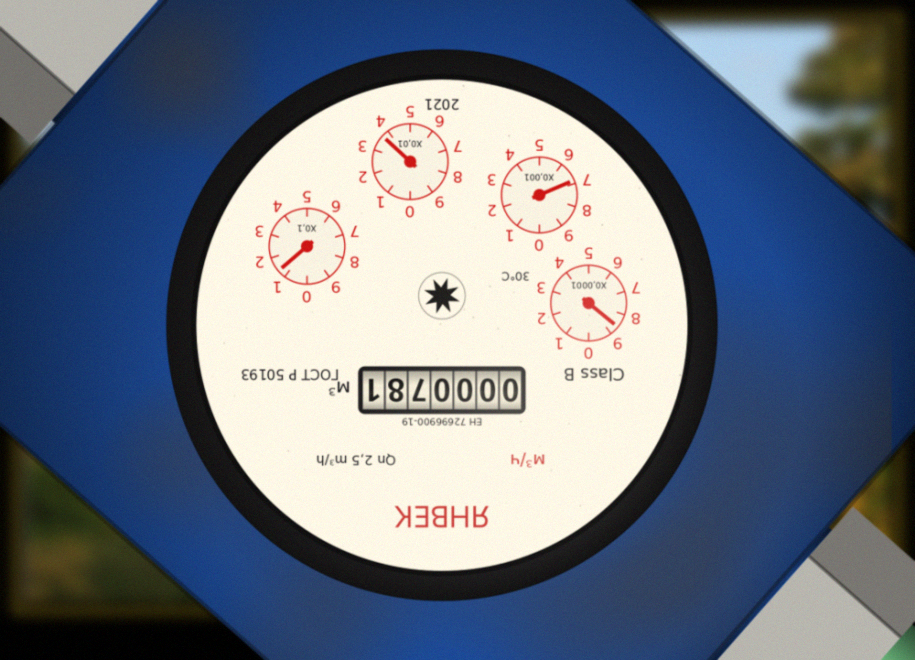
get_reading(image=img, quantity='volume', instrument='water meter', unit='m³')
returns 781.1368 m³
